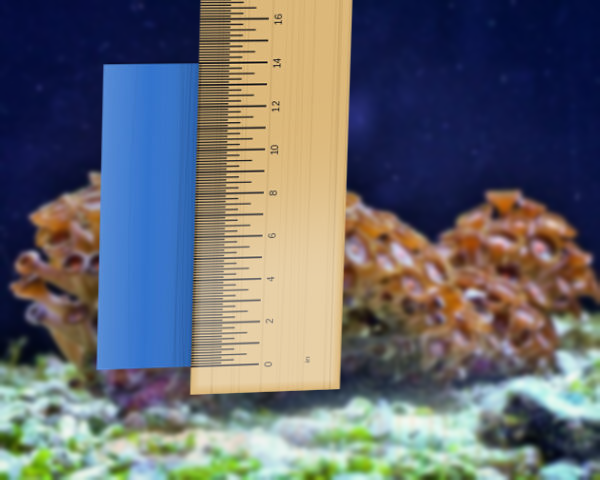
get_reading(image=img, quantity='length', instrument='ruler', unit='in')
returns 14 in
